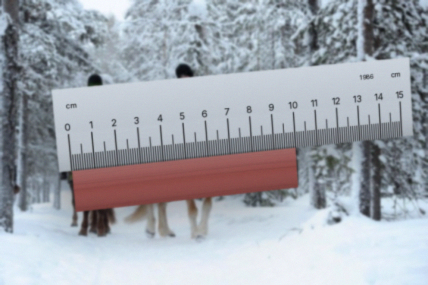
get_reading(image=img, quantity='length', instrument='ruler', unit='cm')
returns 10 cm
